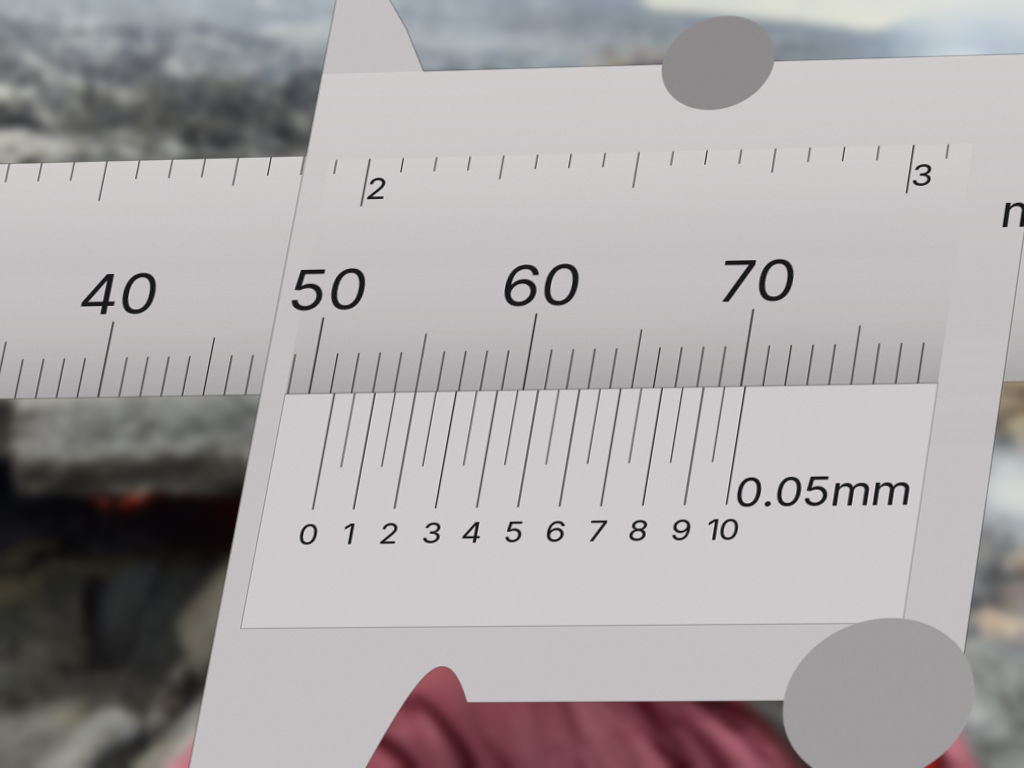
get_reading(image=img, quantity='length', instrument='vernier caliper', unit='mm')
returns 51.2 mm
